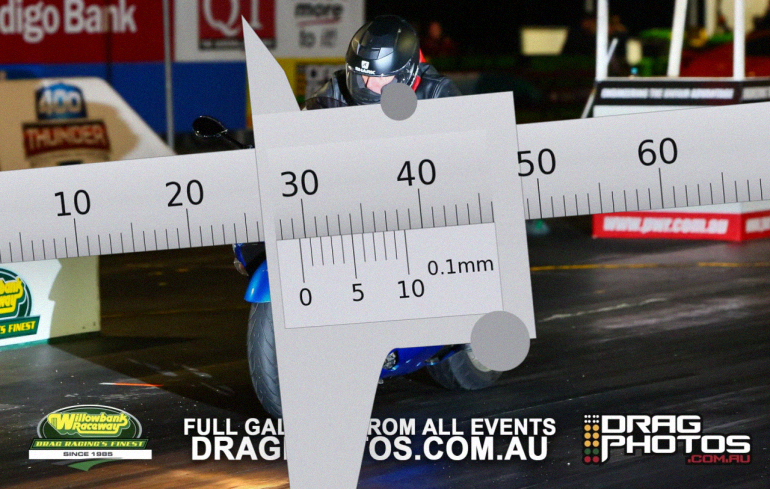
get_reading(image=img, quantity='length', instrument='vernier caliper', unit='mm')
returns 29.5 mm
